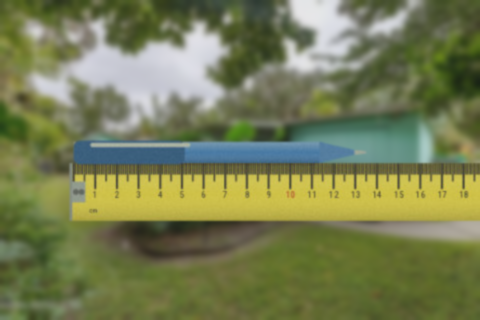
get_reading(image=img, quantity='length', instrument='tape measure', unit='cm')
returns 13.5 cm
